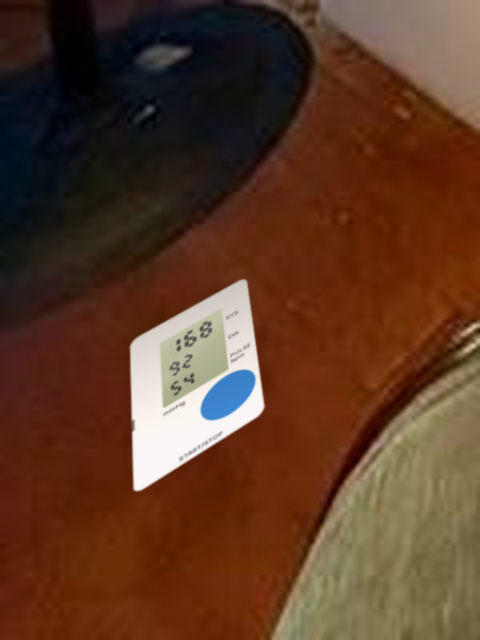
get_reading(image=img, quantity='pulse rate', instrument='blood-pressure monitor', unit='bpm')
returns 54 bpm
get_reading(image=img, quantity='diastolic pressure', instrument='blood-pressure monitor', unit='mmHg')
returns 92 mmHg
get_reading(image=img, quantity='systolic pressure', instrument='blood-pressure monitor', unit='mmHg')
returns 168 mmHg
